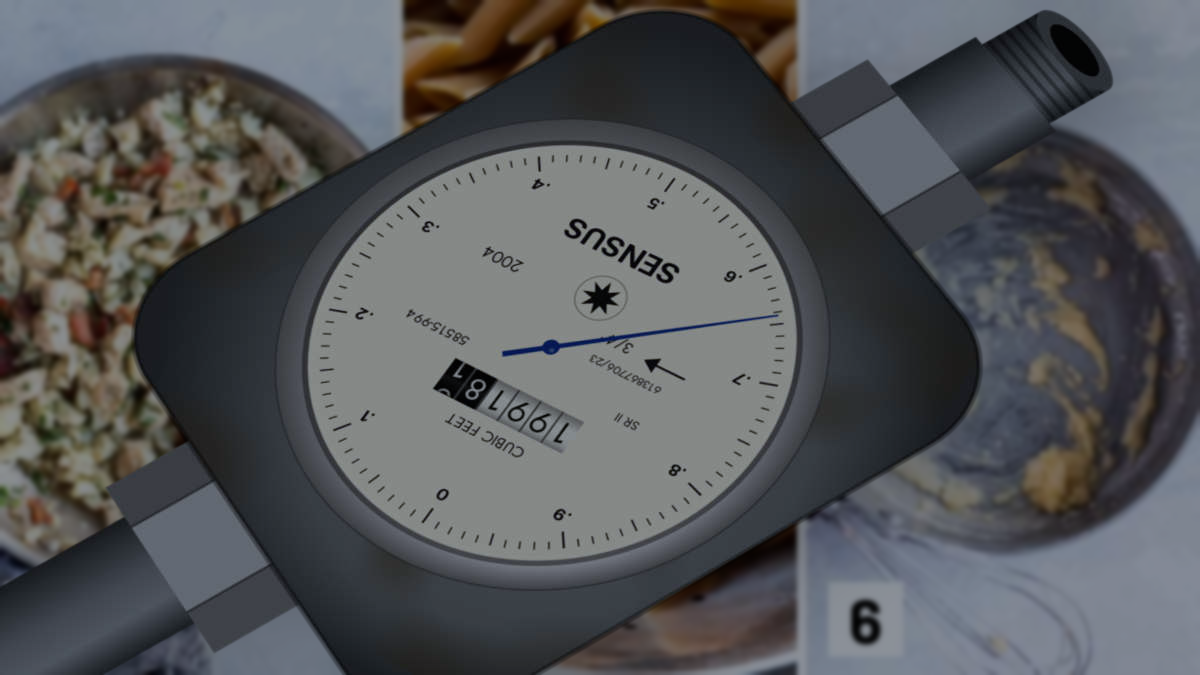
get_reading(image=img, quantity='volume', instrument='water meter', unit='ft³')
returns 199180.64 ft³
